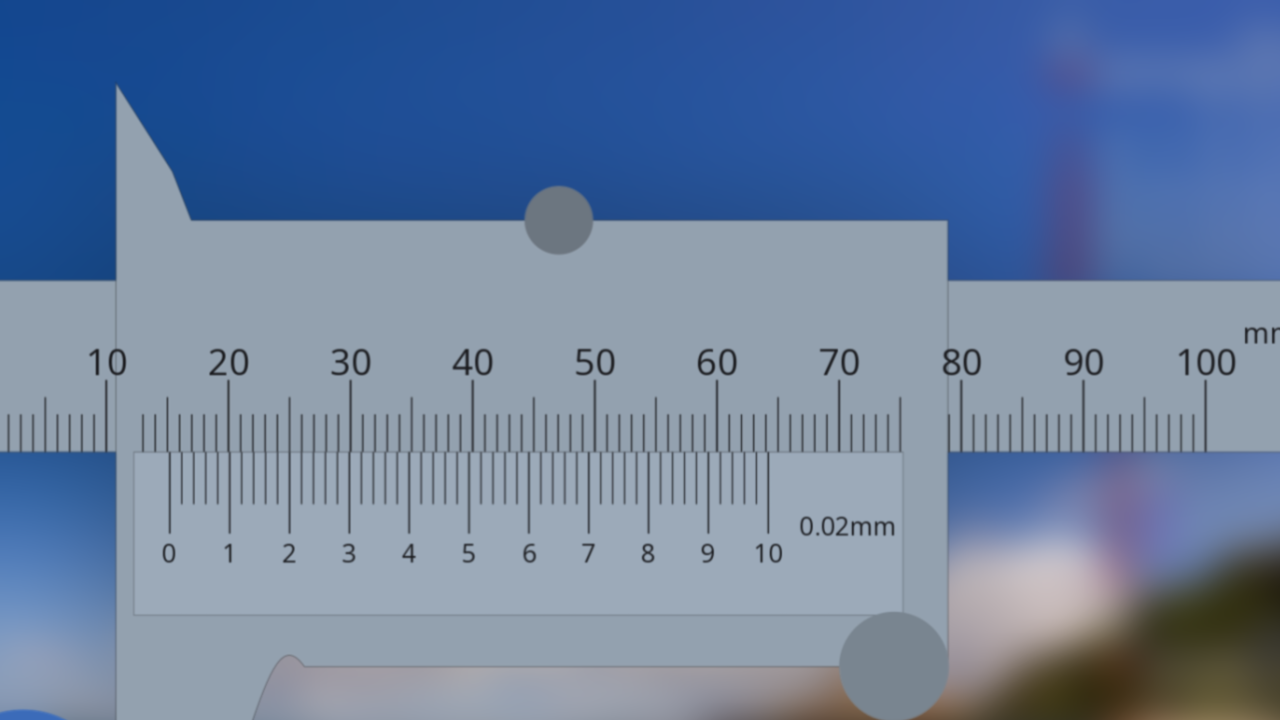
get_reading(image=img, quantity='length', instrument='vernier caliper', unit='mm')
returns 15.2 mm
